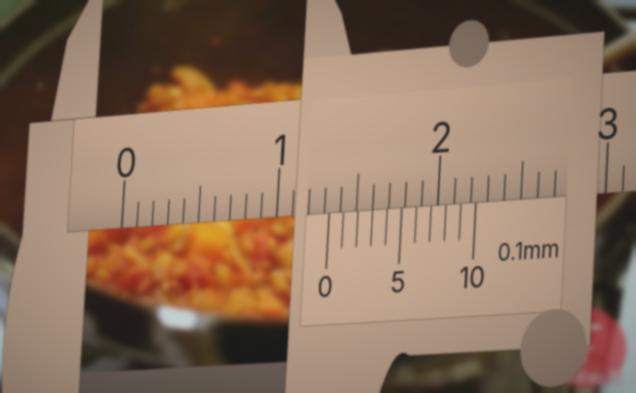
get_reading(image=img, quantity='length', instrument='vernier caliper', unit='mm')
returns 13.3 mm
